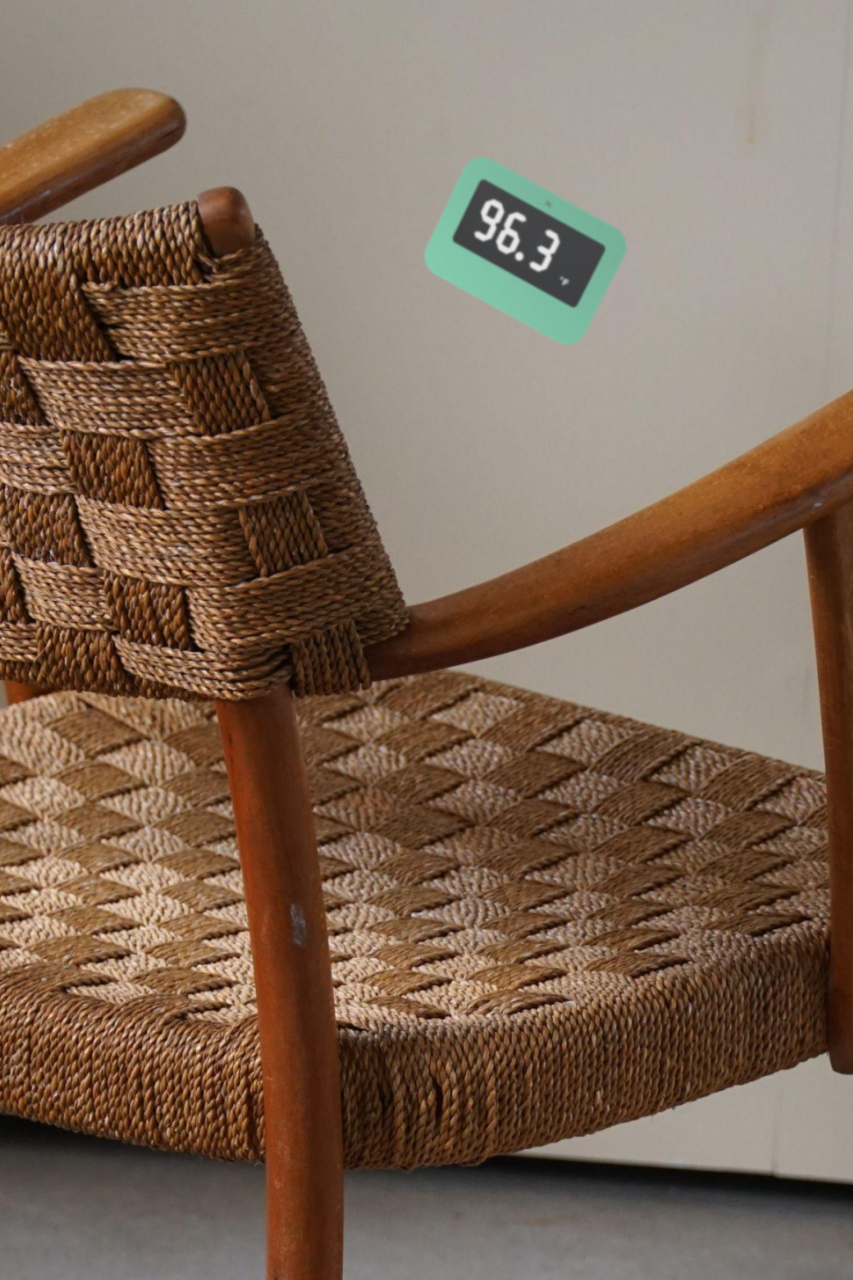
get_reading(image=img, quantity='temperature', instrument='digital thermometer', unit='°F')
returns 96.3 °F
